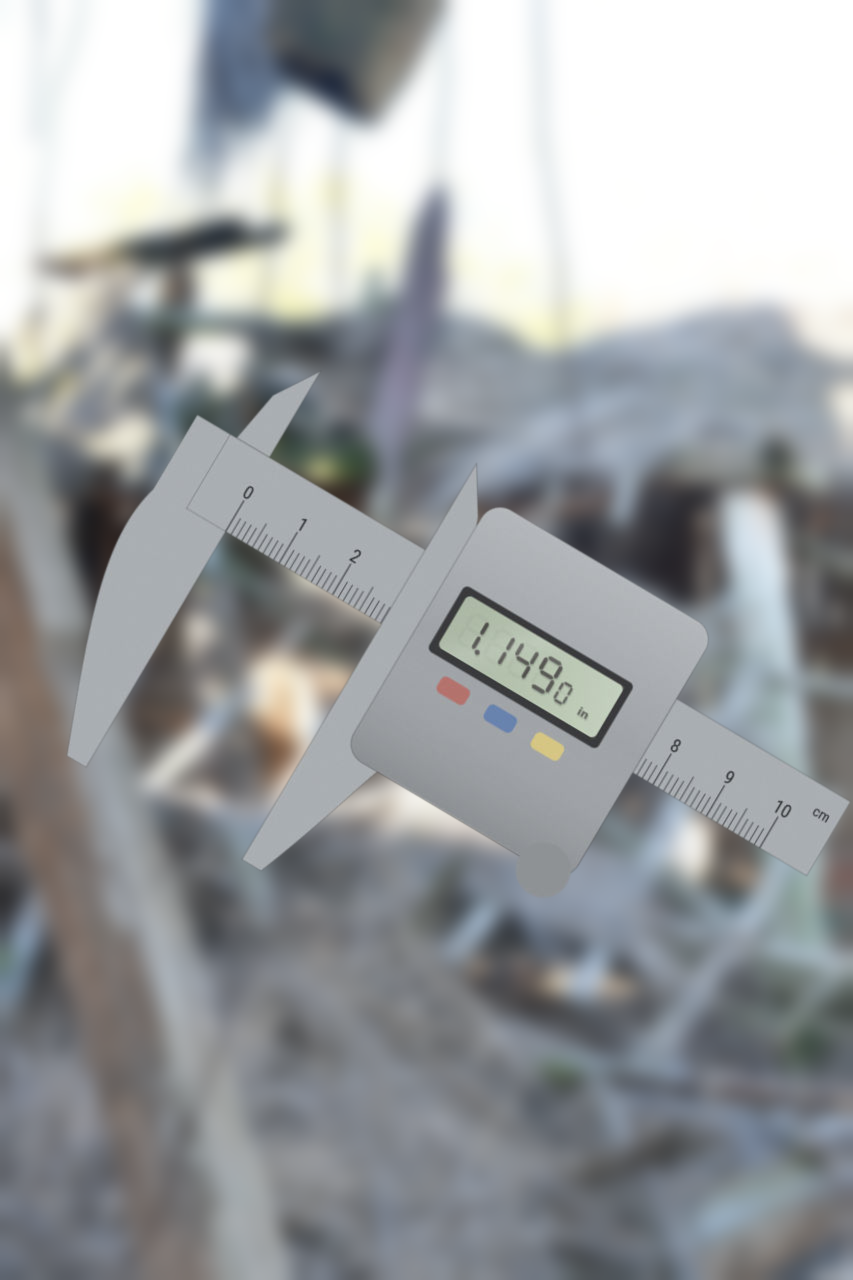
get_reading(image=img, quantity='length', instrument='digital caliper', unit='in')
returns 1.1490 in
